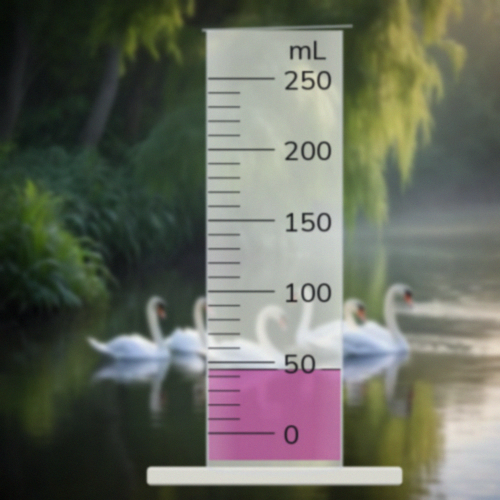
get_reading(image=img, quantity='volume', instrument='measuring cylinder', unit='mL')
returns 45 mL
